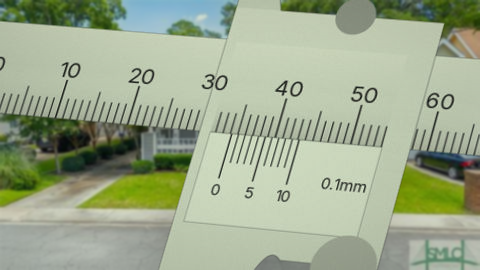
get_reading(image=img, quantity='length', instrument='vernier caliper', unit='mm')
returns 34.2 mm
